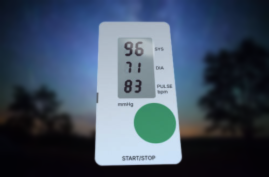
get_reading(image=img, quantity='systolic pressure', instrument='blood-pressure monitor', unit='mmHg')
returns 96 mmHg
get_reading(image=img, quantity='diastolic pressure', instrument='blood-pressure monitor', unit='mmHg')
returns 71 mmHg
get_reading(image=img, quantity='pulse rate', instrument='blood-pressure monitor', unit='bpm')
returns 83 bpm
